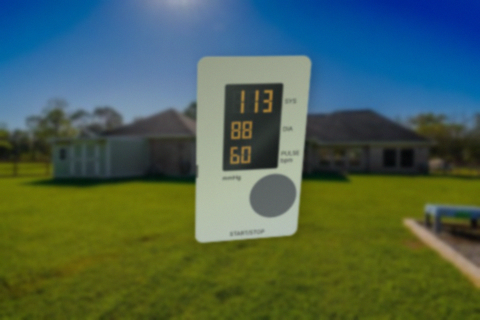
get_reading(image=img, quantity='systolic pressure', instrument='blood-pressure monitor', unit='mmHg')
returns 113 mmHg
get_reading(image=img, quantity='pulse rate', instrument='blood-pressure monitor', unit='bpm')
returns 60 bpm
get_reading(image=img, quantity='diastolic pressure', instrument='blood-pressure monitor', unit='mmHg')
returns 88 mmHg
